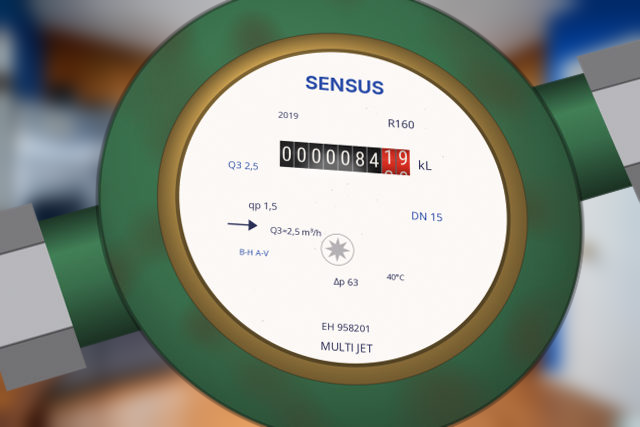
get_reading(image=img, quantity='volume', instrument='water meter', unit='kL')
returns 84.19 kL
